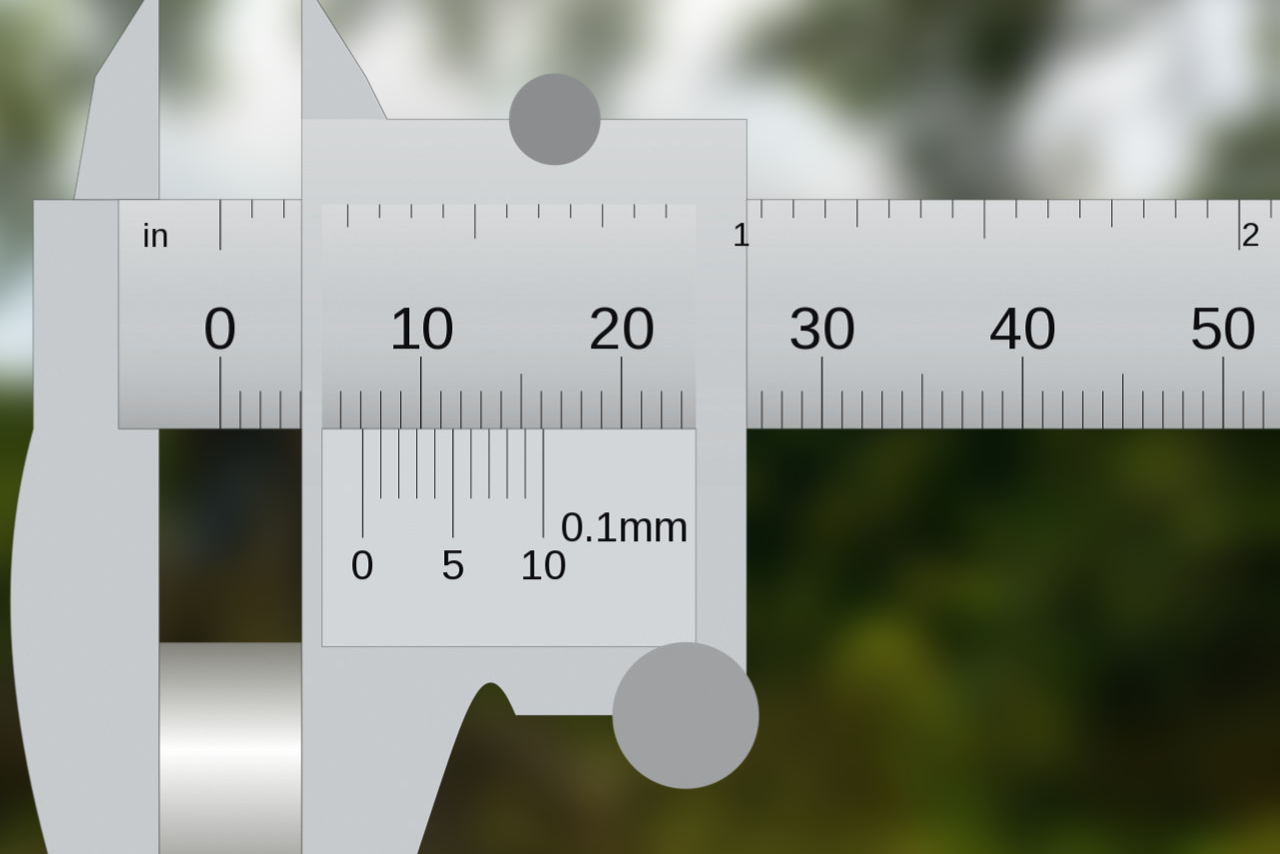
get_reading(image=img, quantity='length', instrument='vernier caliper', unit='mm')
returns 7.1 mm
